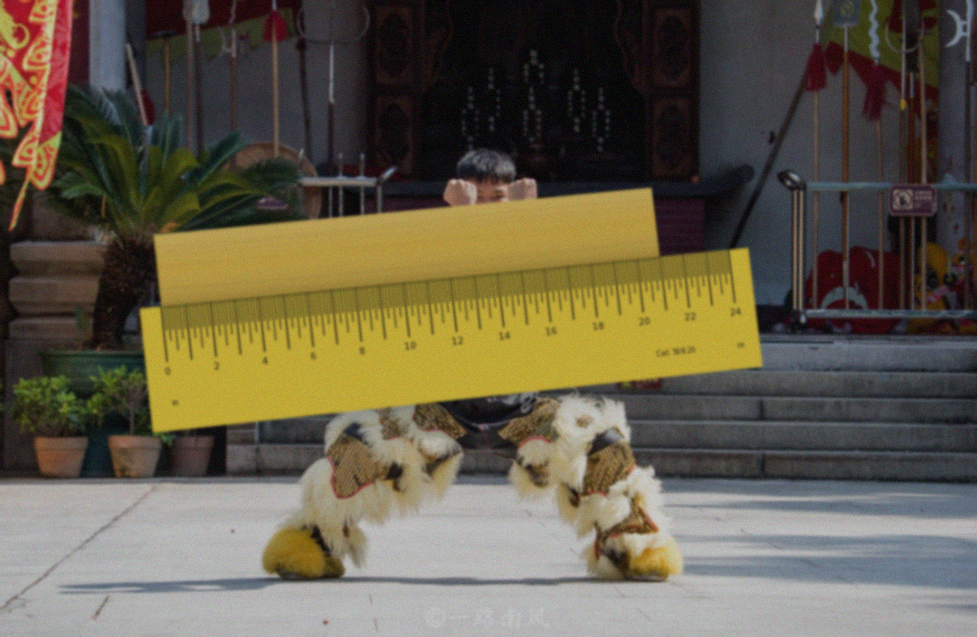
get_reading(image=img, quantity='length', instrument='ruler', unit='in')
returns 21 in
